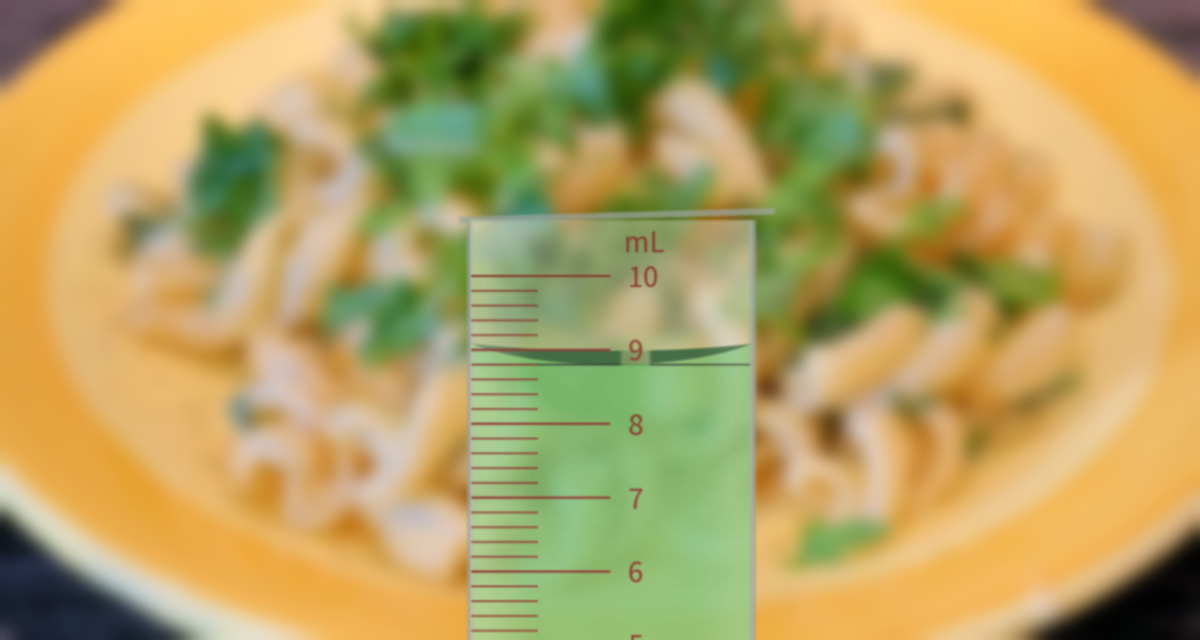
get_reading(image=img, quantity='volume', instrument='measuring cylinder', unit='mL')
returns 8.8 mL
